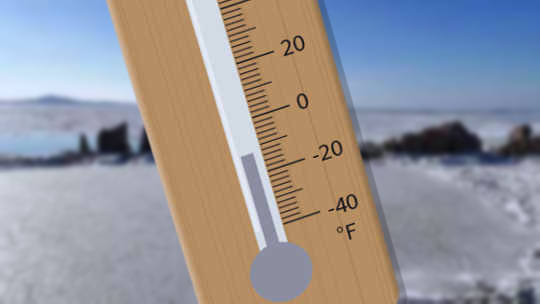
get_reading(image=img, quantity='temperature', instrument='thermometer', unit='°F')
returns -12 °F
